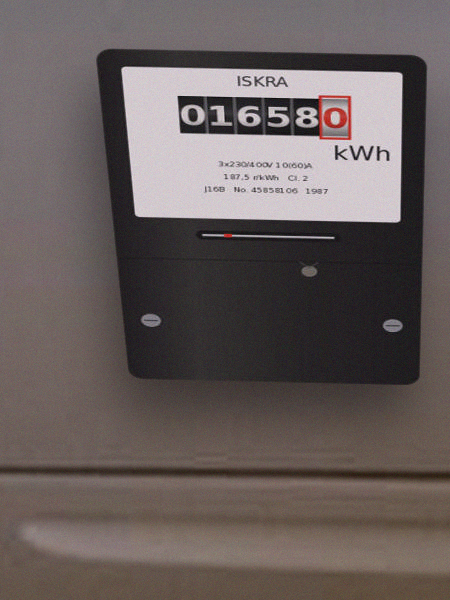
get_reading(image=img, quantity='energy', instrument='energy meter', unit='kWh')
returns 1658.0 kWh
